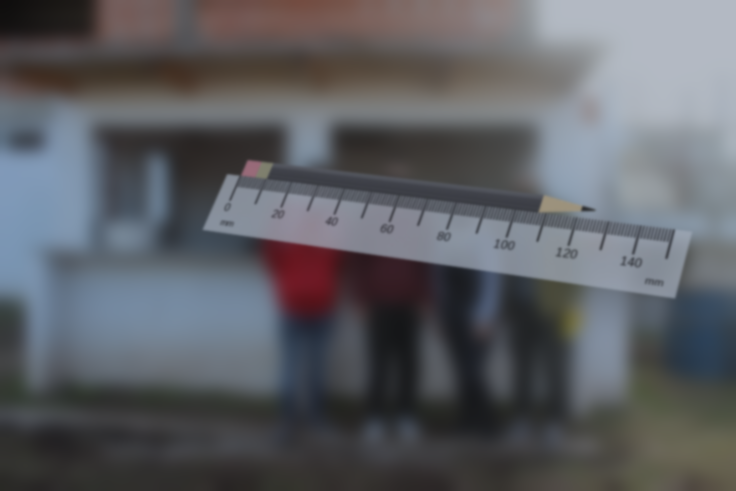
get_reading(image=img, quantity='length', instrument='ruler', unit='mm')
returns 125 mm
